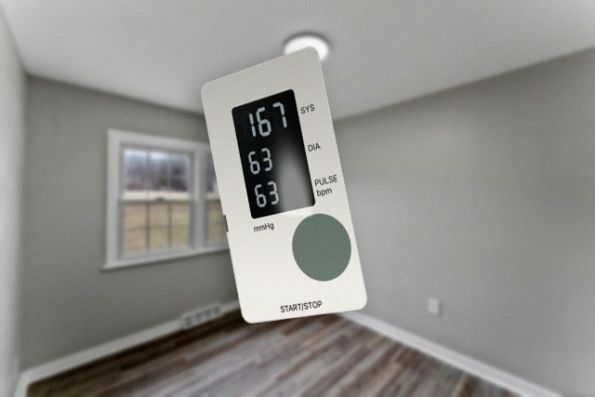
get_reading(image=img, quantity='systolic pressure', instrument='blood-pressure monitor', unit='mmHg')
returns 167 mmHg
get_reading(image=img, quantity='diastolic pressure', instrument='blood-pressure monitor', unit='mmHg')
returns 63 mmHg
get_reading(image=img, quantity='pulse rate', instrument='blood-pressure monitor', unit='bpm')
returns 63 bpm
